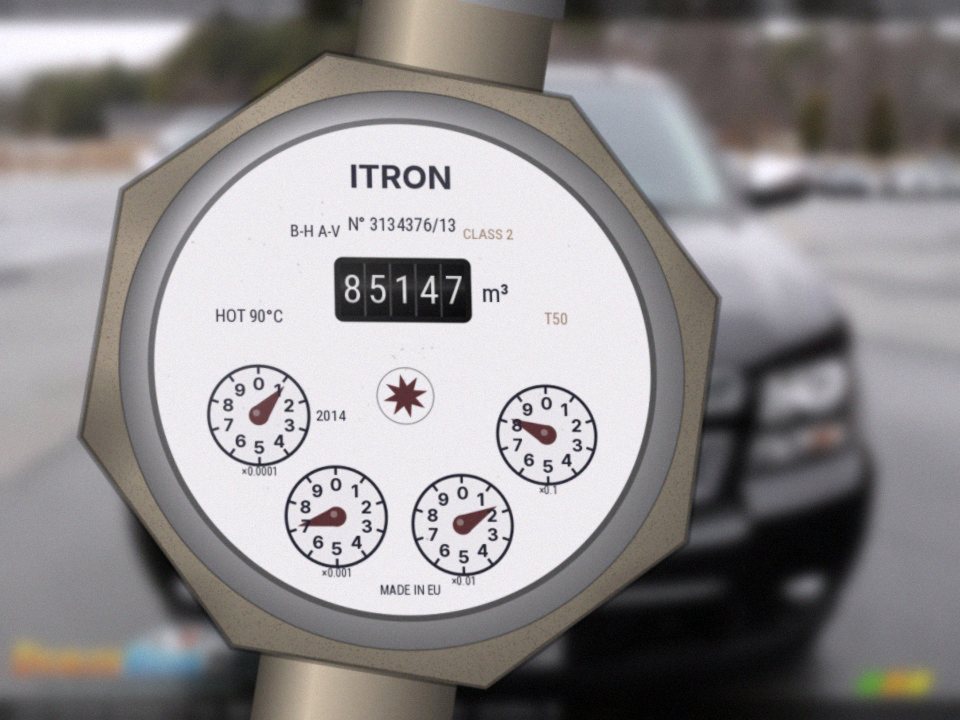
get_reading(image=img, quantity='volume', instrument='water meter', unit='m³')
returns 85147.8171 m³
